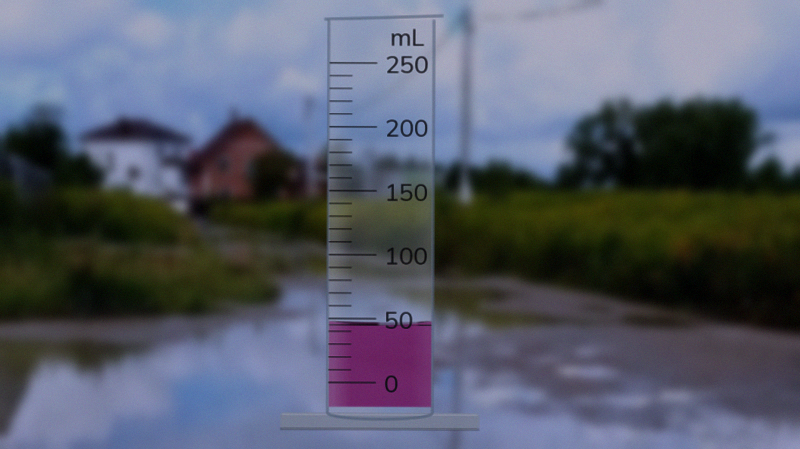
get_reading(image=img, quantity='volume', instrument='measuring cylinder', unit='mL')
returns 45 mL
